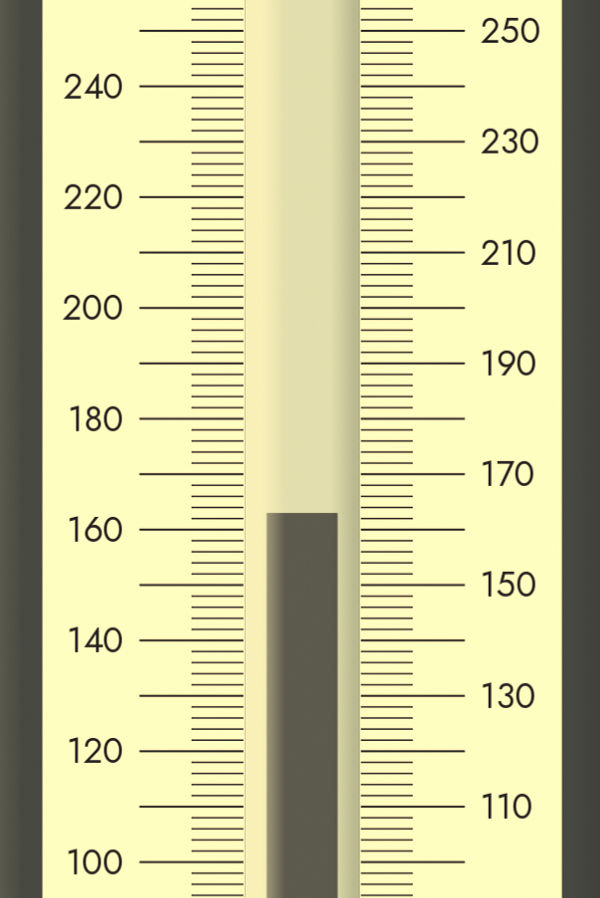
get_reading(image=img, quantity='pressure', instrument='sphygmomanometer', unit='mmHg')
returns 163 mmHg
